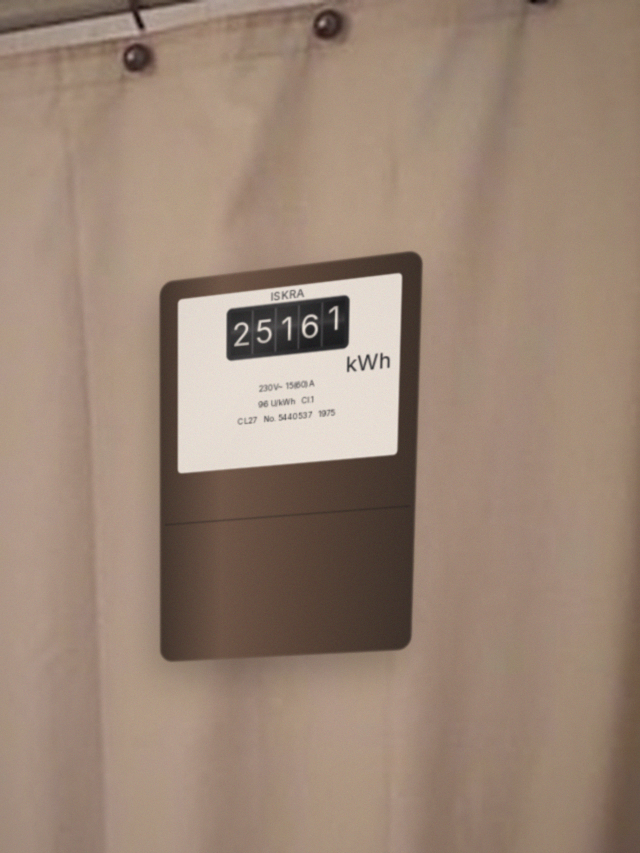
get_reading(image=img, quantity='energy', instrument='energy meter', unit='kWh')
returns 25161 kWh
